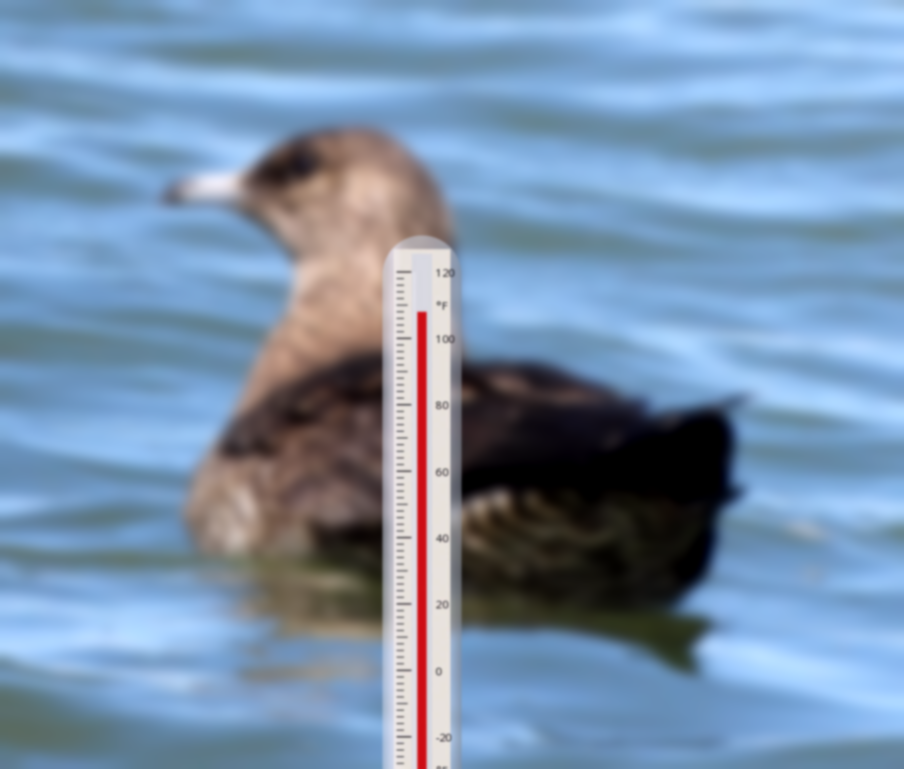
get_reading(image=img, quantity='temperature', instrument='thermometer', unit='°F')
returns 108 °F
